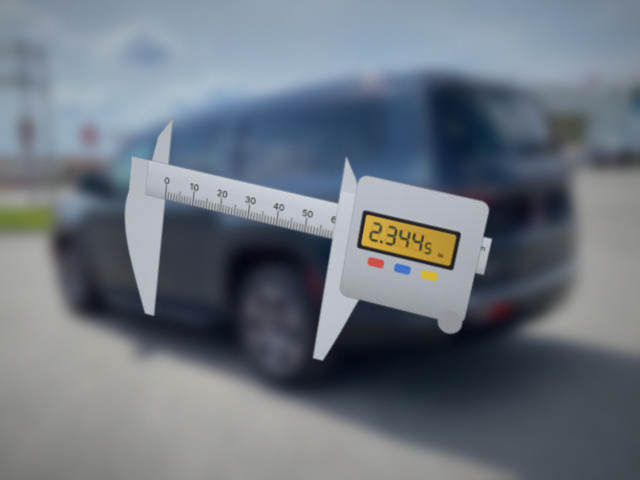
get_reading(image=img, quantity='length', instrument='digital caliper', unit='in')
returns 2.3445 in
